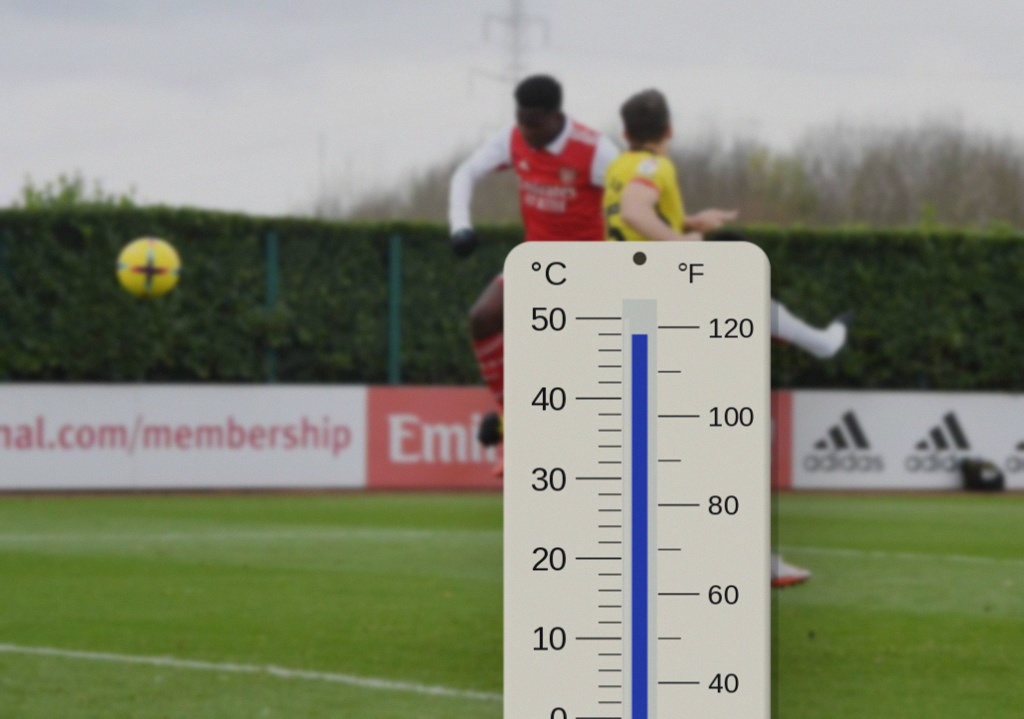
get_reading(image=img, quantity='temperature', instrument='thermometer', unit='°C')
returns 48 °C
